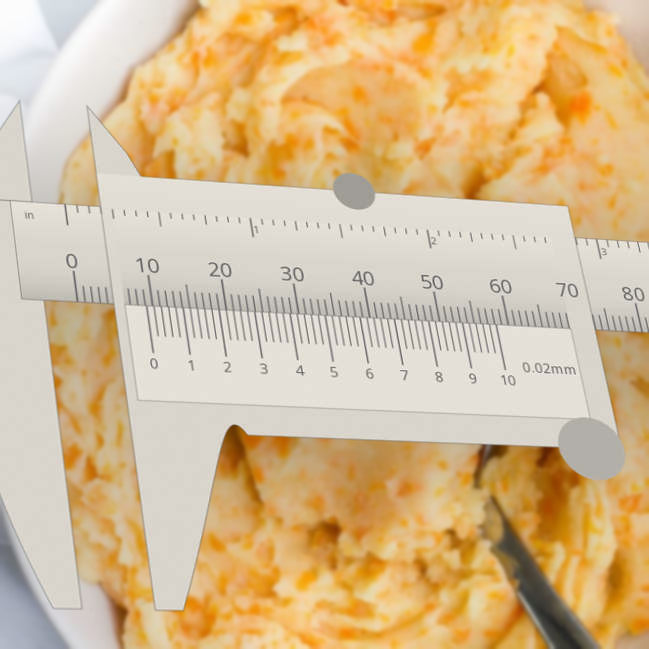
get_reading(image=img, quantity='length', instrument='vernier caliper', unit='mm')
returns 9.2 mm
